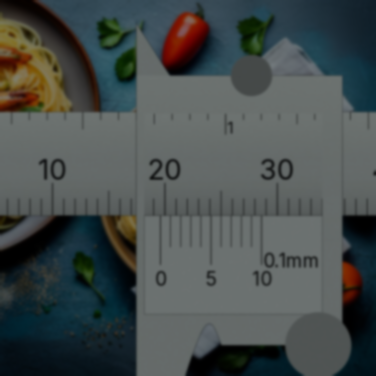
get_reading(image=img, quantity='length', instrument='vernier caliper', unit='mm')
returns 19.6 mm
